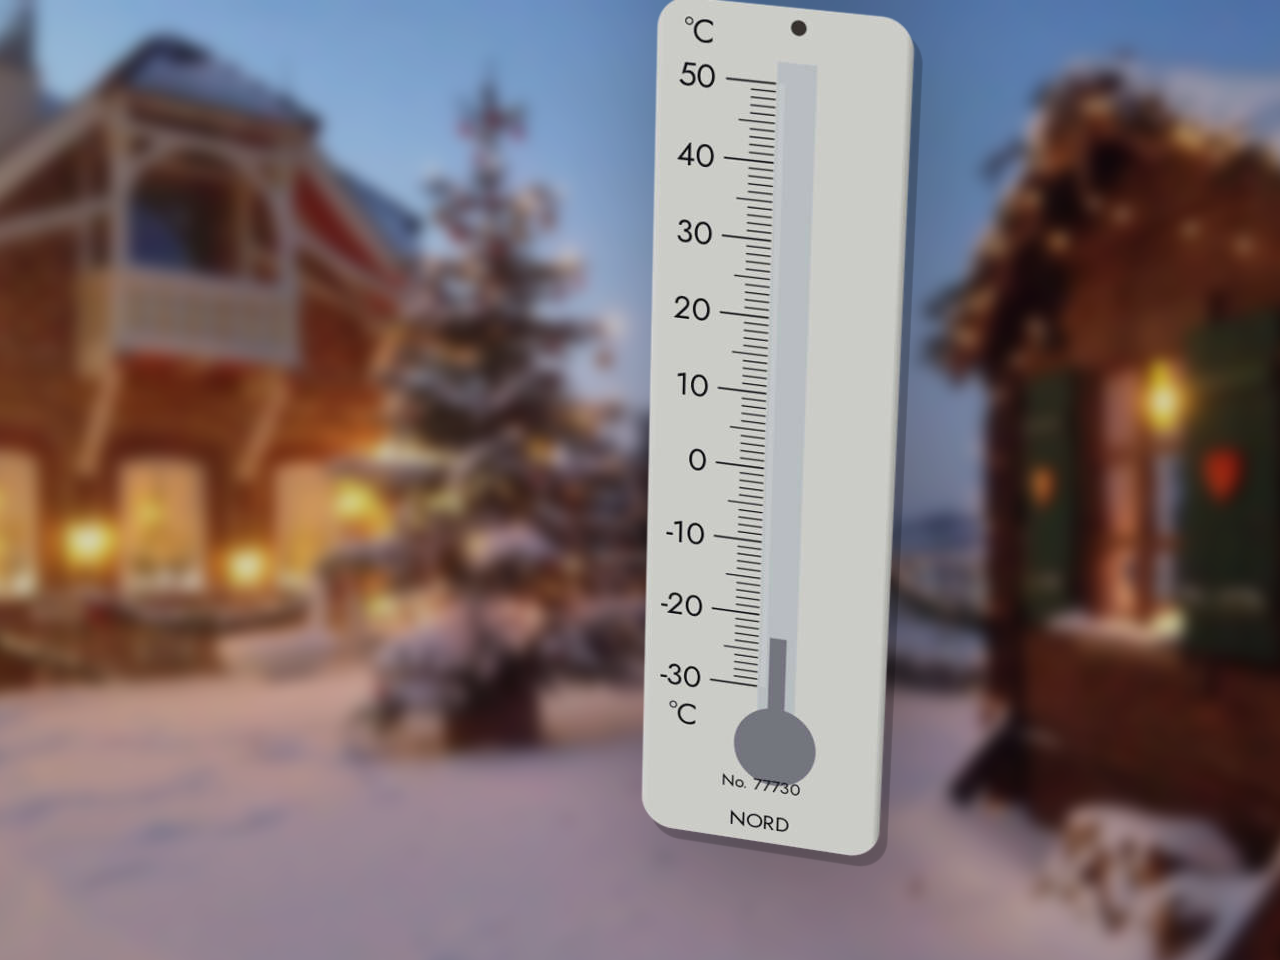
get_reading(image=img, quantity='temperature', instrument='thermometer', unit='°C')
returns -23 °C
